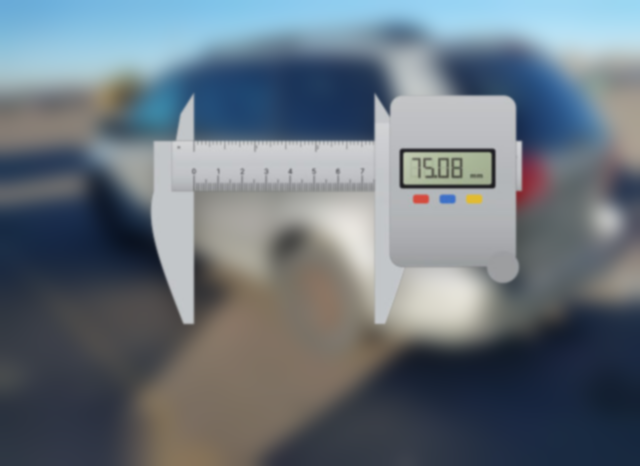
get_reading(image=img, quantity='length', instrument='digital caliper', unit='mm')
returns 75.08 mm
